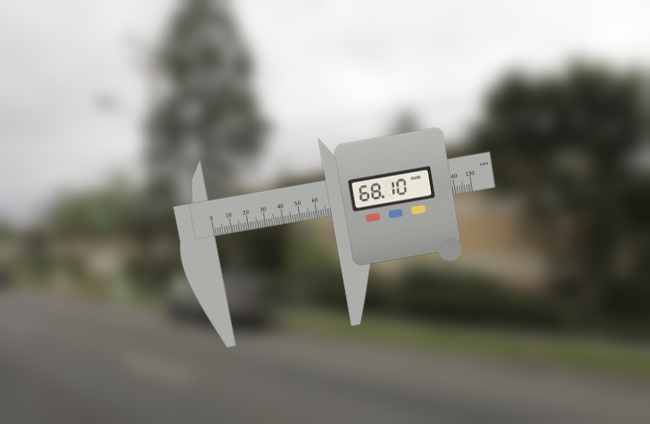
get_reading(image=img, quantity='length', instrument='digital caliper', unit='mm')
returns 68.10 mm
